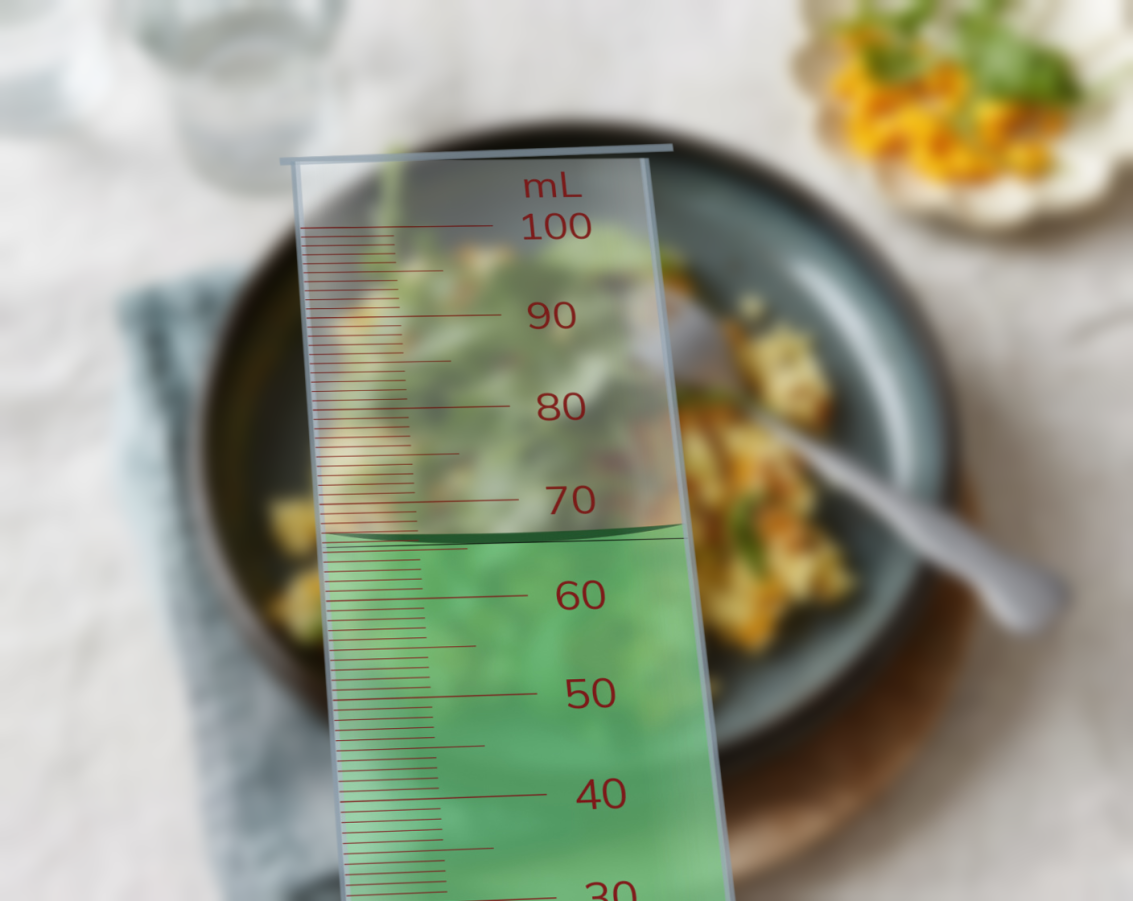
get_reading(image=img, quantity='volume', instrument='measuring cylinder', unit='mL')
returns 65.5 mL
